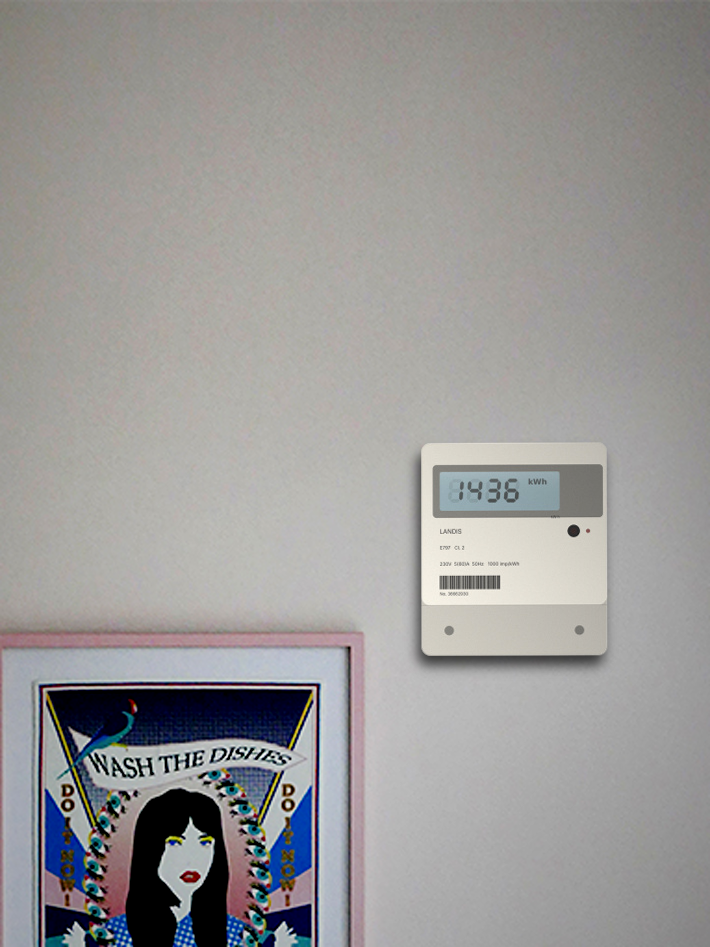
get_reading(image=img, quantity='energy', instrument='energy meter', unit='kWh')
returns 1436 kWh
